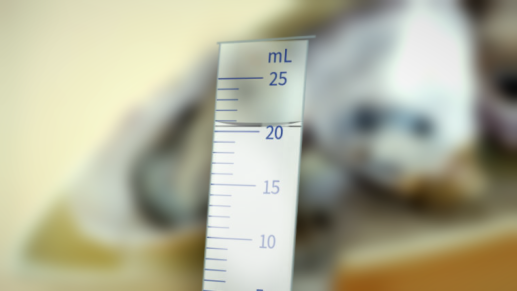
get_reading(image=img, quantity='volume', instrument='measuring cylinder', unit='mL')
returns 20.5 mL
